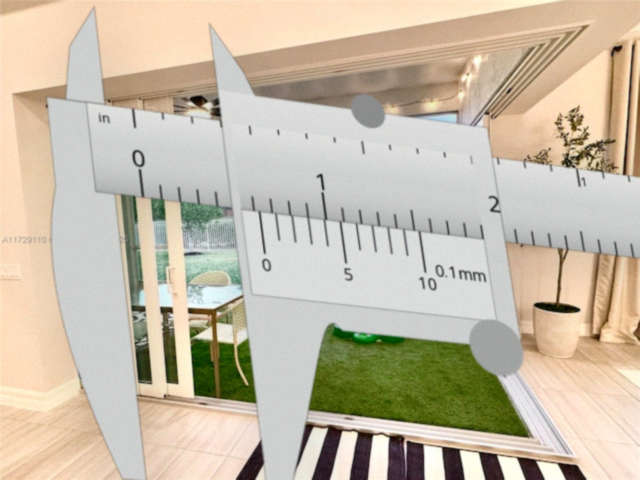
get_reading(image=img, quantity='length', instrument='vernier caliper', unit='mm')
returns 6.3 mm
